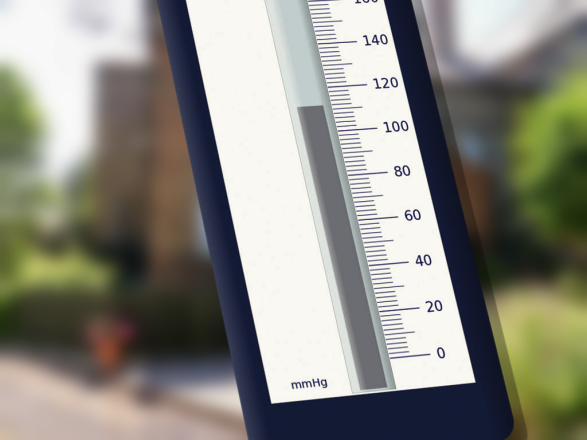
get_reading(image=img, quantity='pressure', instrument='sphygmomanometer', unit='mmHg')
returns 112 mmHg
